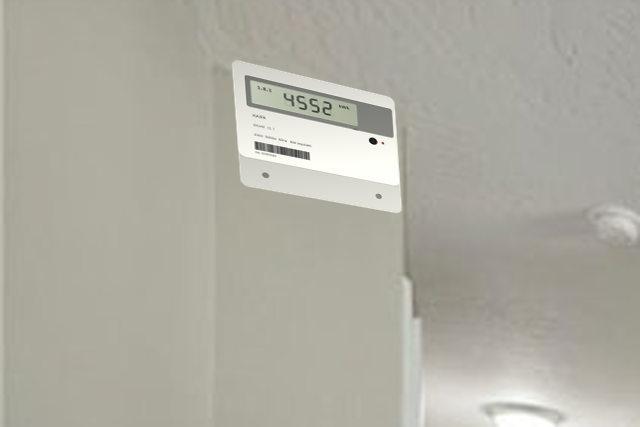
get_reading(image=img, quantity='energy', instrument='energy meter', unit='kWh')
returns 4552 kWh
